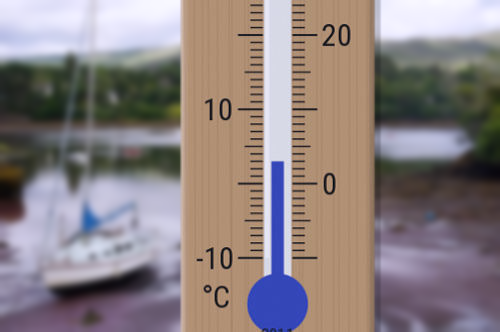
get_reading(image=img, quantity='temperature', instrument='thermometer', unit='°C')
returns 3 °C
